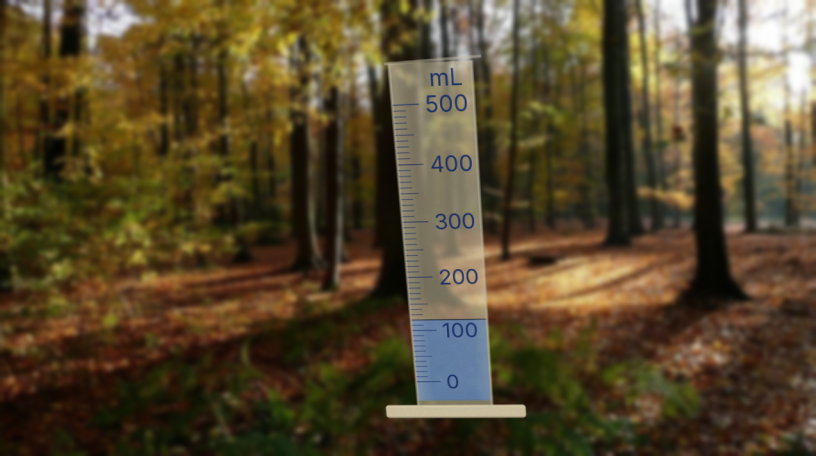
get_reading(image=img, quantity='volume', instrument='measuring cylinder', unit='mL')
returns 120 mL
